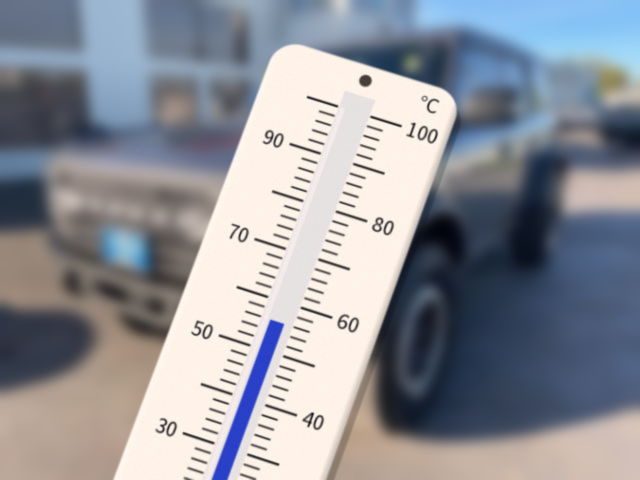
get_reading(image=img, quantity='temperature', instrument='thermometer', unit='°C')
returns 56 °C
